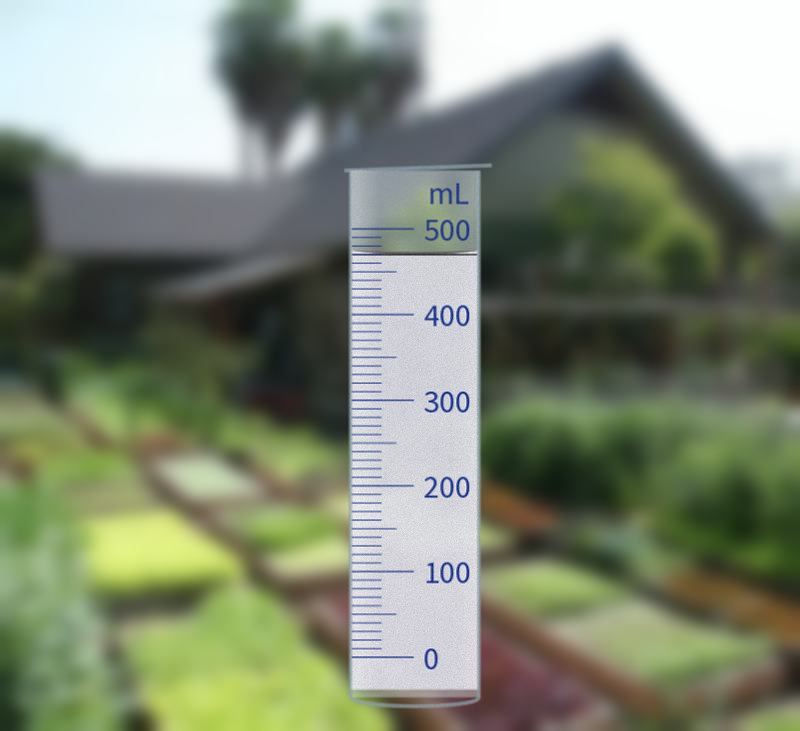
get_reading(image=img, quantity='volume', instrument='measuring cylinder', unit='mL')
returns 470 mL
